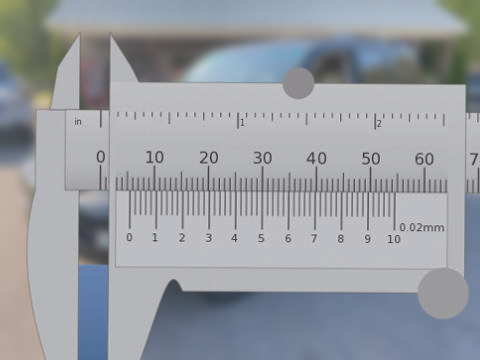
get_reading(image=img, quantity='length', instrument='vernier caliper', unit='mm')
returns 5.5 mm
